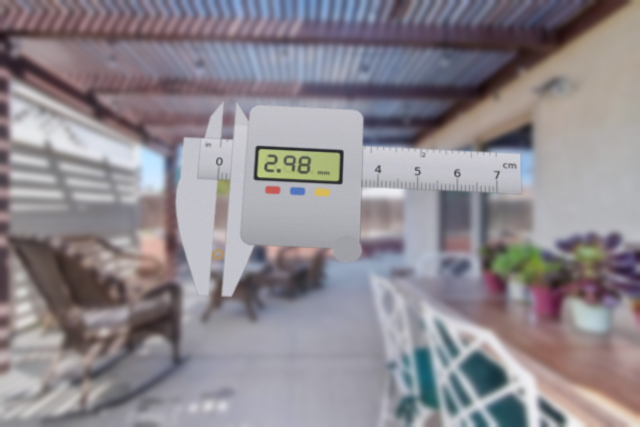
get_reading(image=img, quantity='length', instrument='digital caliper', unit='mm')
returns 2.98 mm
